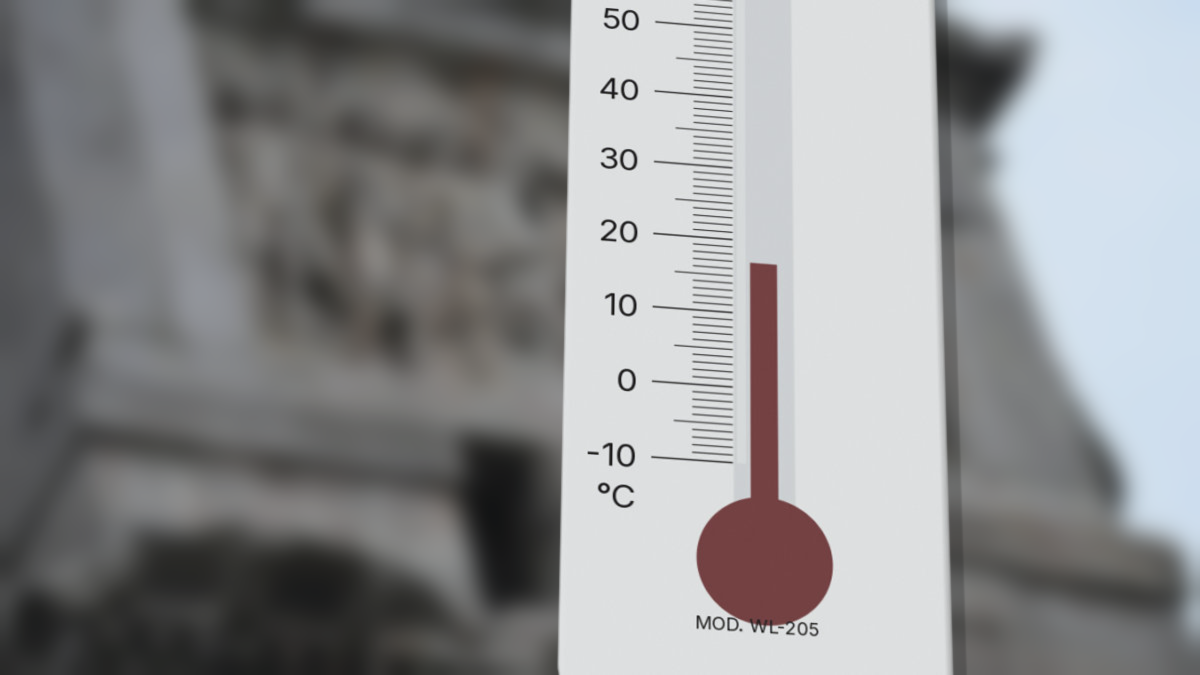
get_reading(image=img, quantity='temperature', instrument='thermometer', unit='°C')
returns 17 °C
